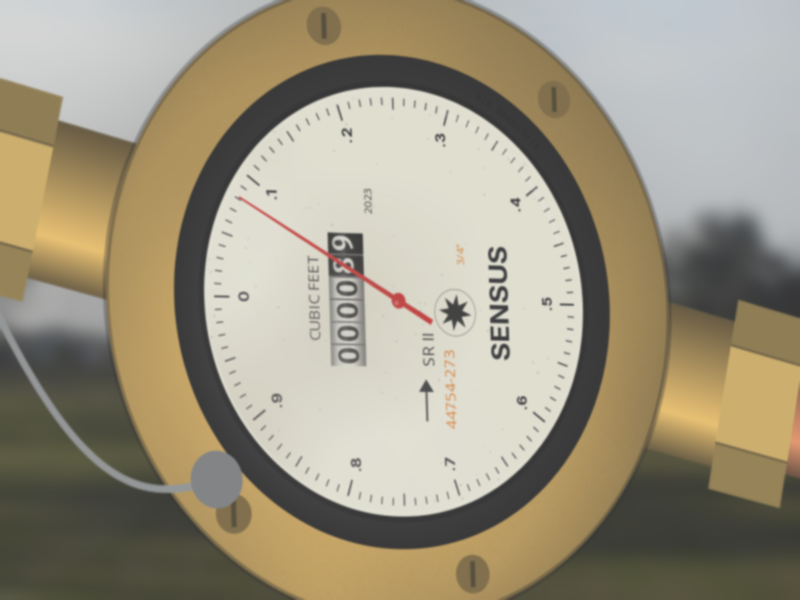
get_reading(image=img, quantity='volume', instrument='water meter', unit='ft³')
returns 89.08 ft³
